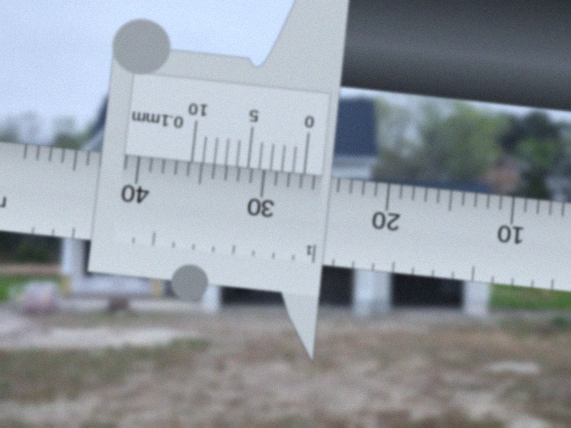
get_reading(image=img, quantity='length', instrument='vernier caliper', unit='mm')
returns 26.8 mm
